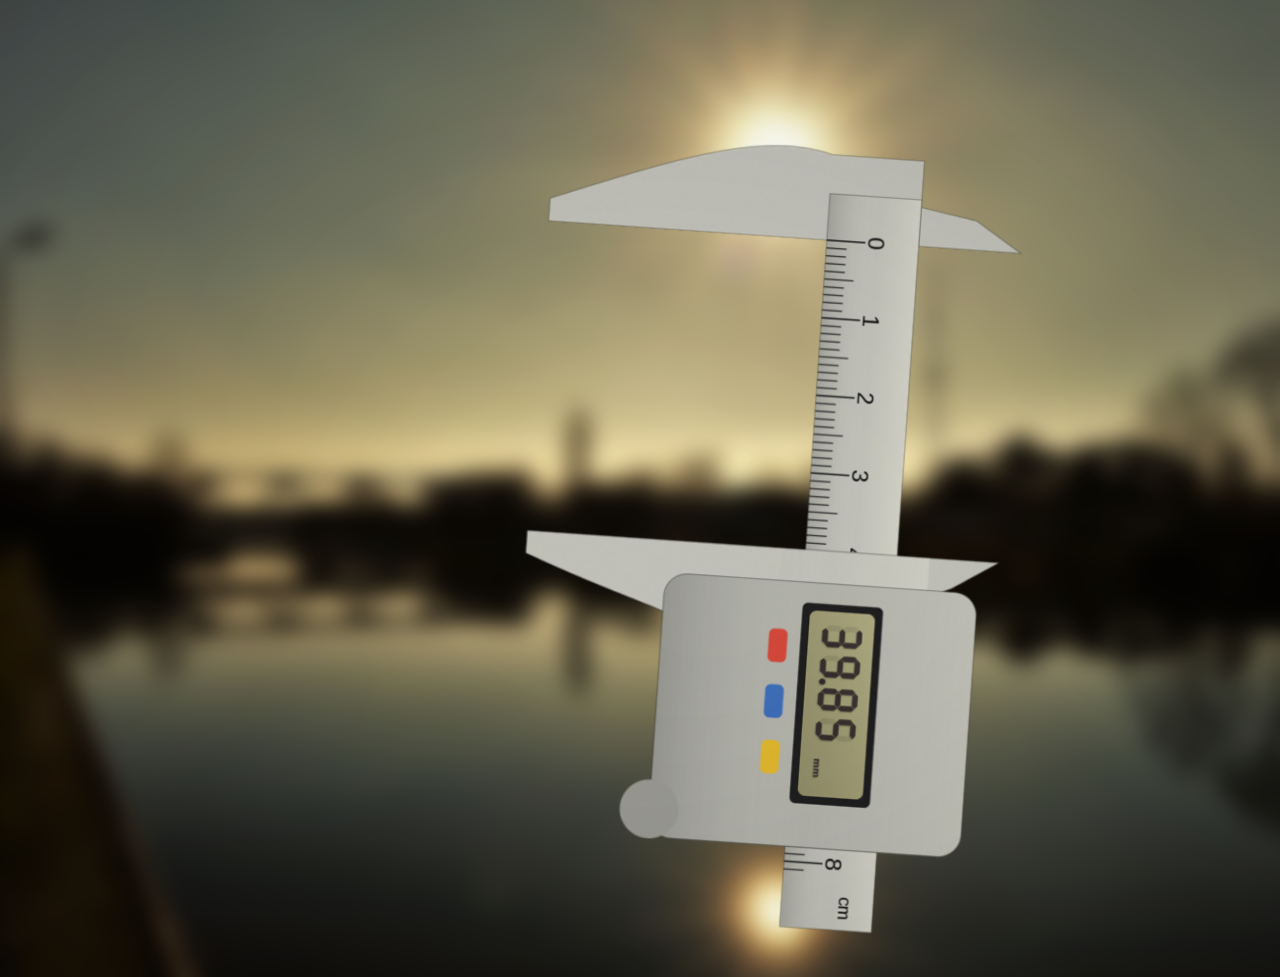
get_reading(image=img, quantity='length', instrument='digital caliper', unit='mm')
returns 39.85 mm
